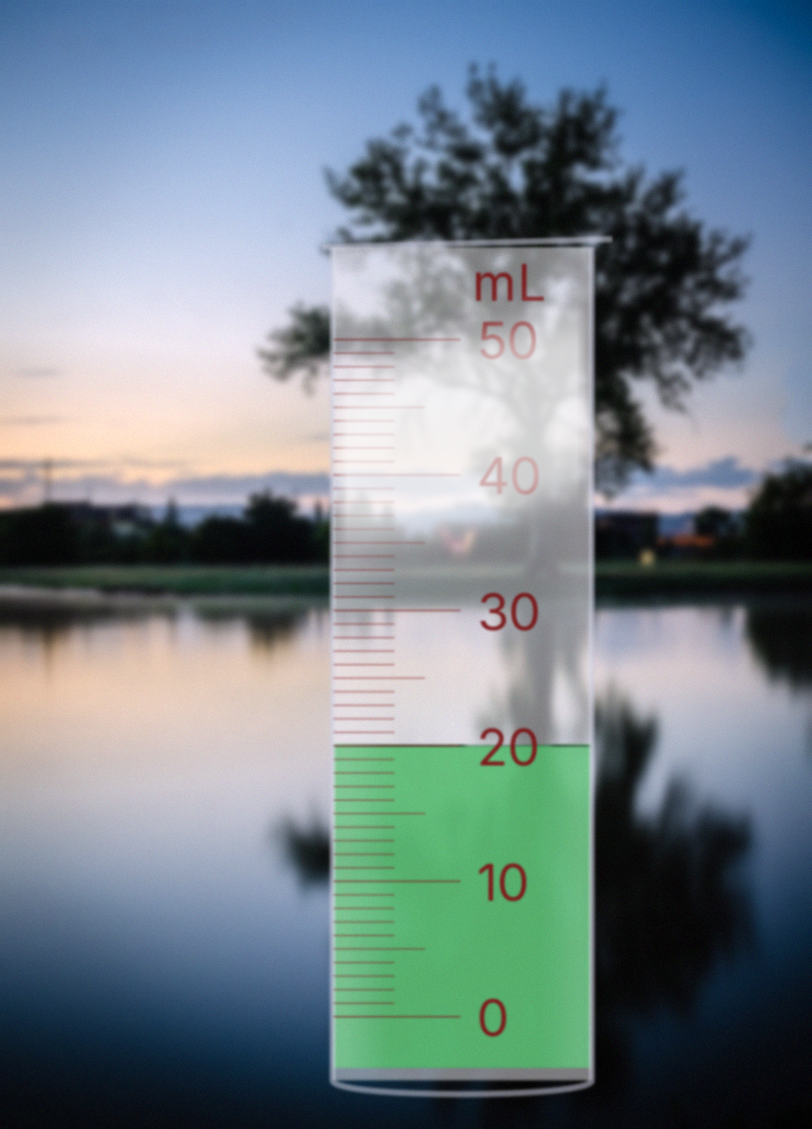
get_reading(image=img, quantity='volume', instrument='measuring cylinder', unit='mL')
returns 20 mL
